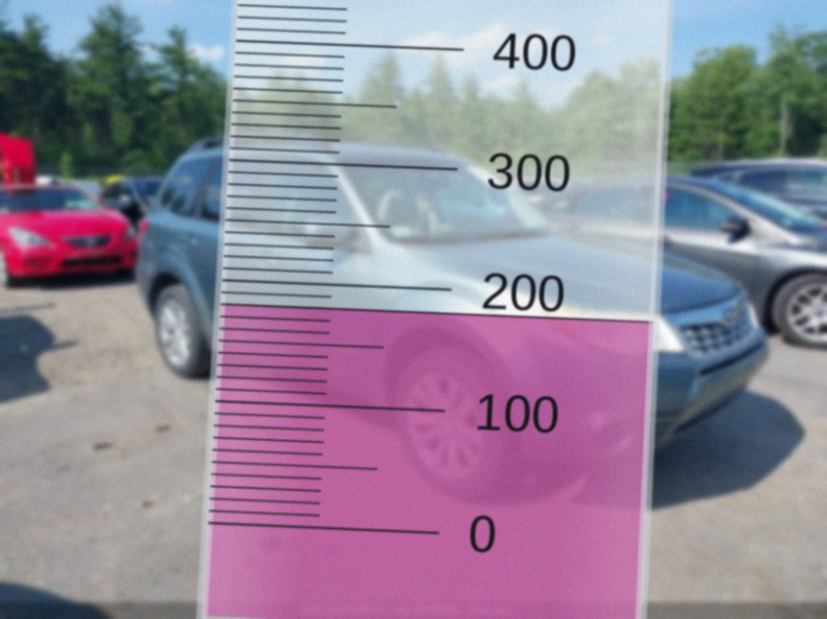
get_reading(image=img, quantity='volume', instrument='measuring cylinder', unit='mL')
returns 180 mL
